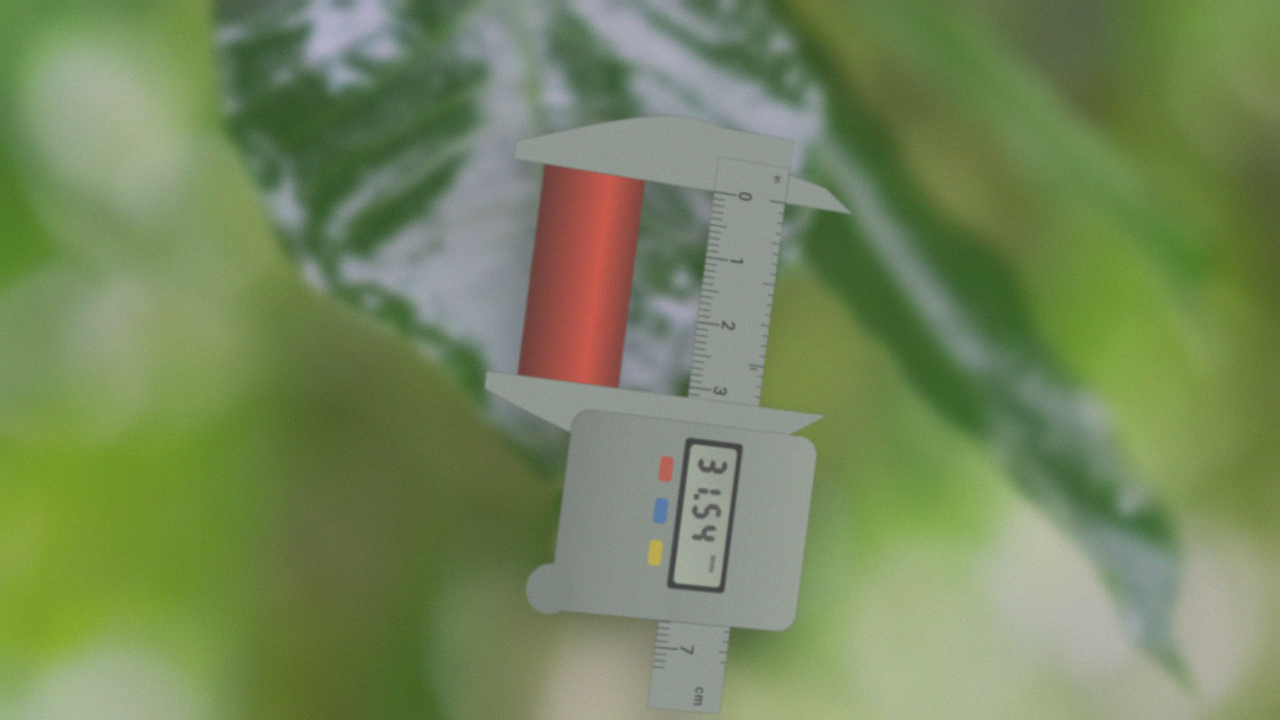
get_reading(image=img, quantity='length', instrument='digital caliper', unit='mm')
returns 31.54 mm
